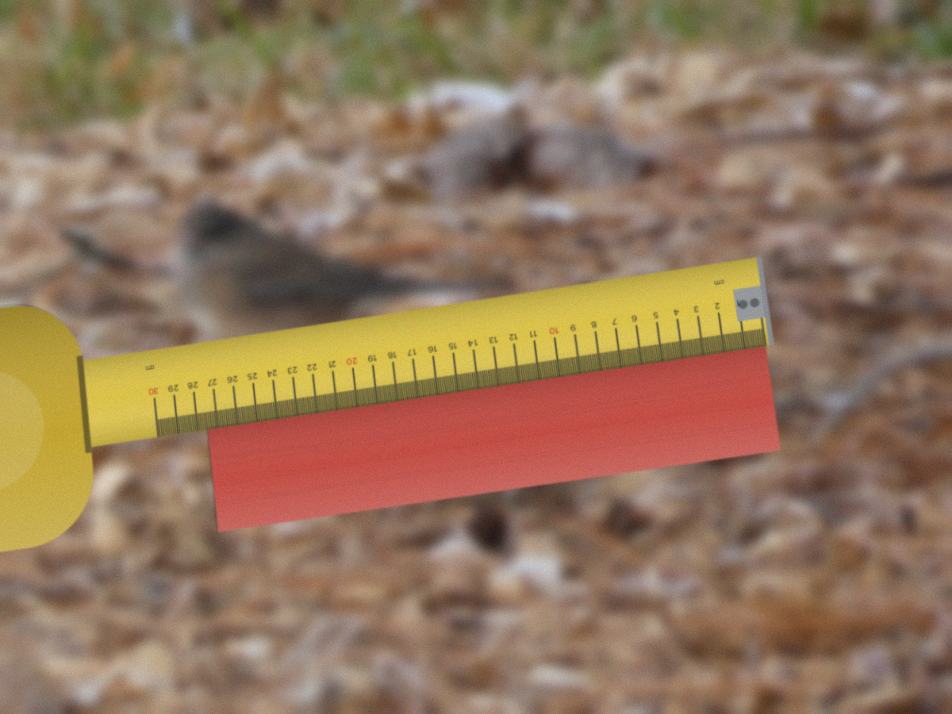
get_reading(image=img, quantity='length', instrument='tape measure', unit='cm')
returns 27.5 cm
